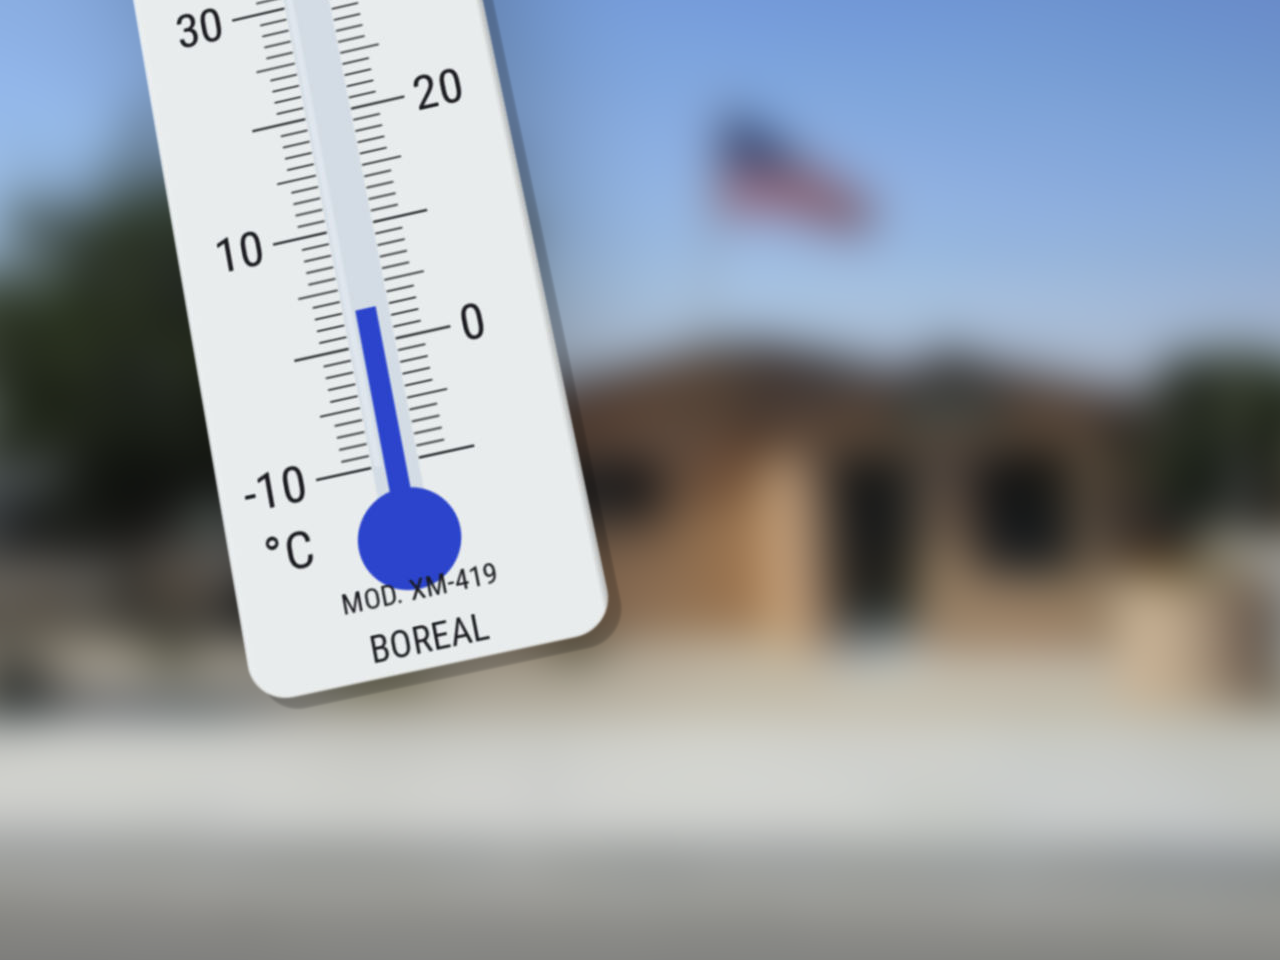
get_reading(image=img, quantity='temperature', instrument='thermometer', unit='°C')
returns 3 °C
